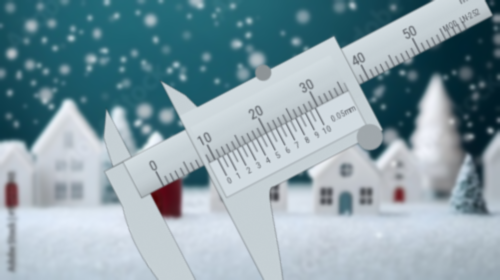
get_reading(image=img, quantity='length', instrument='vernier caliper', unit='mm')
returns 10.5 mm
